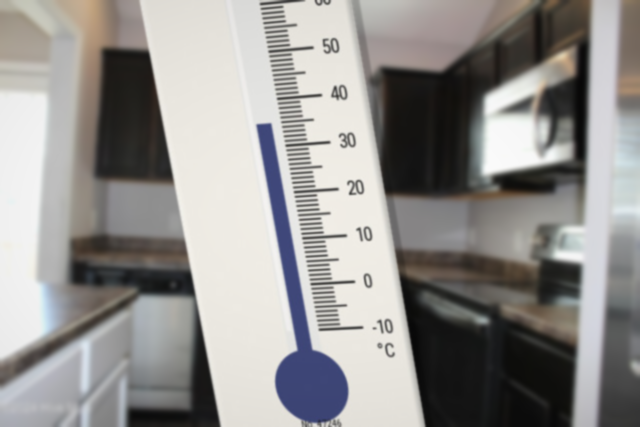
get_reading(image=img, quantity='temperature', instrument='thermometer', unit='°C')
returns 35 °C
